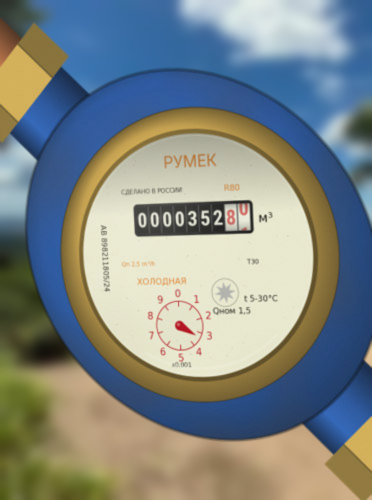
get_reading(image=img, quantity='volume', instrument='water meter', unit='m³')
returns 352.803 m³
